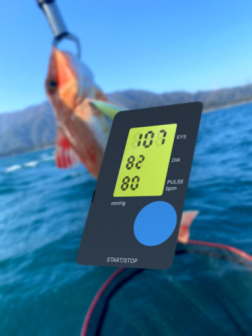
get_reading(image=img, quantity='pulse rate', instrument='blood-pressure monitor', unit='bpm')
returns 80 bpm
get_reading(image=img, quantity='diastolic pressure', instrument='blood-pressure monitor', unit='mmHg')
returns 82 mmHg
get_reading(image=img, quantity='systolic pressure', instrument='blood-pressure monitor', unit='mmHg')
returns 107 mmHg
